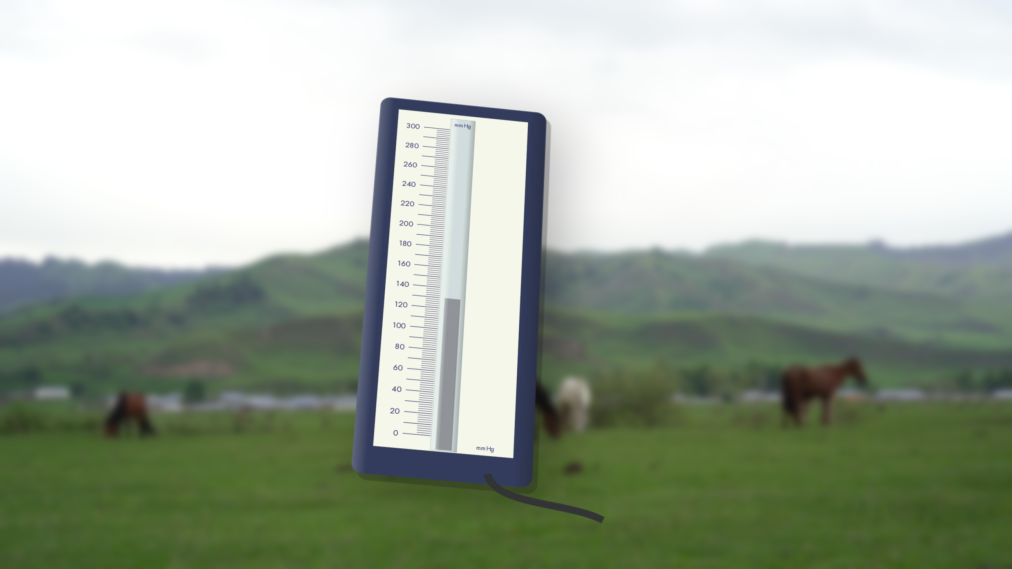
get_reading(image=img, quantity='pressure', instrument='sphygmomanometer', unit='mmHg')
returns 130 mmHg
